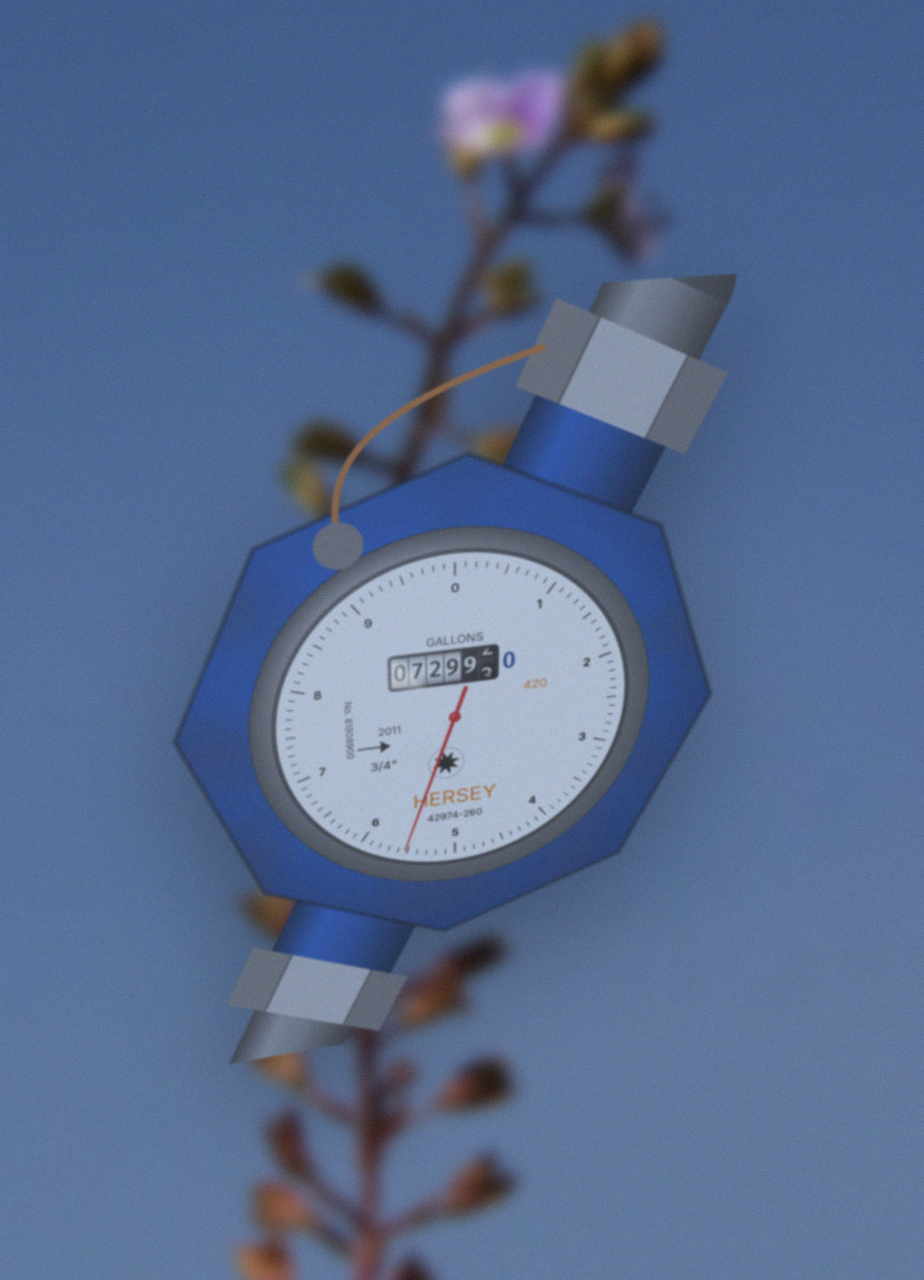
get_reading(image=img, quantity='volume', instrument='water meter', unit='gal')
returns 729925.5 gal
